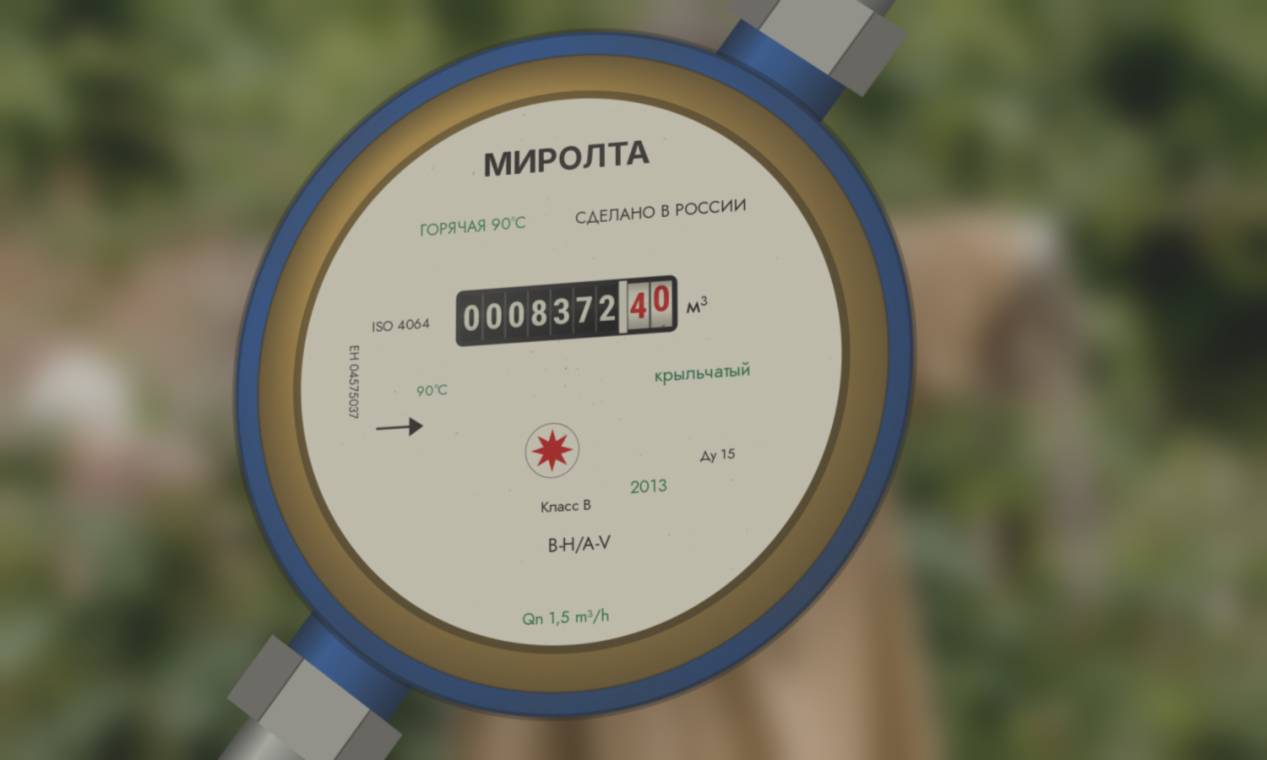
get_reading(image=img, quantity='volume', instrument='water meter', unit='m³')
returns 8372.40 m³
